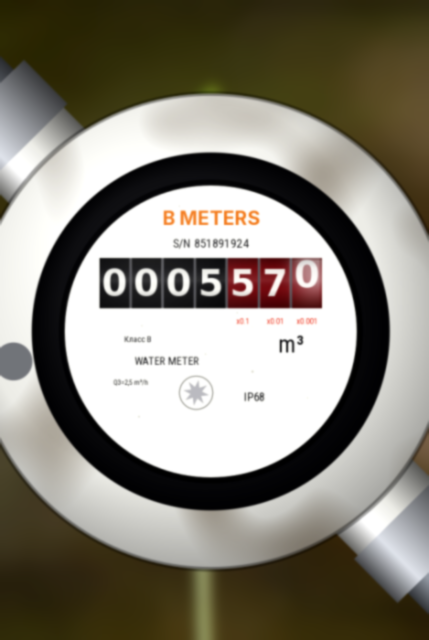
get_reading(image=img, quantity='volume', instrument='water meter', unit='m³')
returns 5.570 m³
